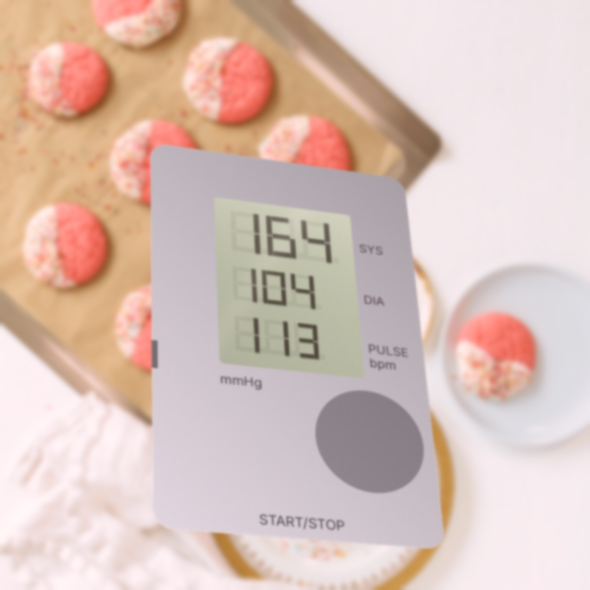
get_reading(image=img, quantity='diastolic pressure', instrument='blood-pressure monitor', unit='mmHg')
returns 104 mmHg
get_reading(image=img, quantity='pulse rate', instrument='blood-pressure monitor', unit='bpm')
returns 113 bpm
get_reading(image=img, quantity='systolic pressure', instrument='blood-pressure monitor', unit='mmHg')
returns 164 mmHg
